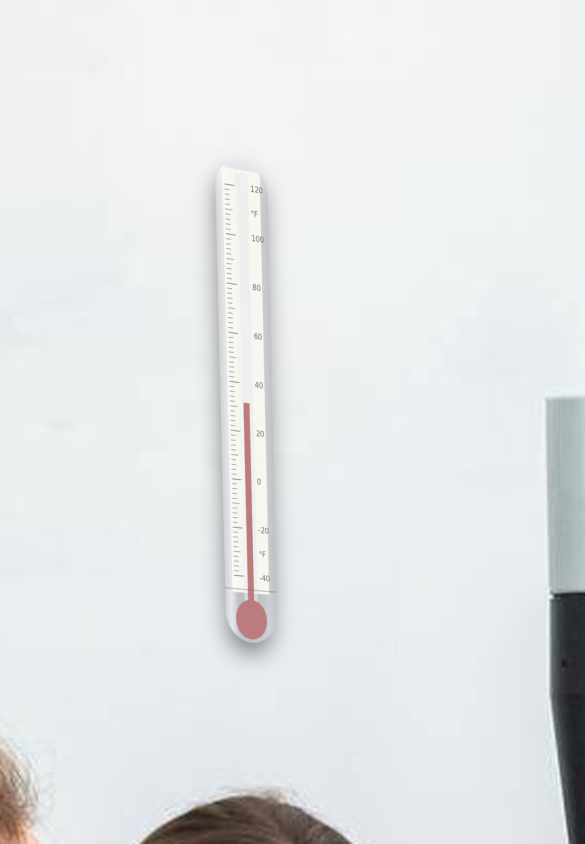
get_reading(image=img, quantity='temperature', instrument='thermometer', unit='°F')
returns 32 °F
